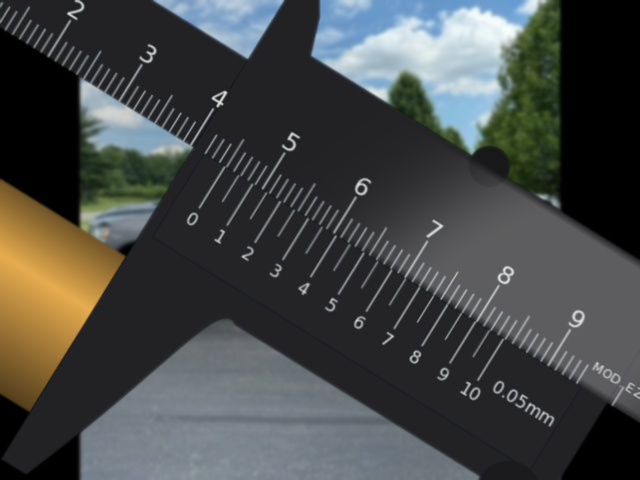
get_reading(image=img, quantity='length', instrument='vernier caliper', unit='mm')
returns 44.8 mm
